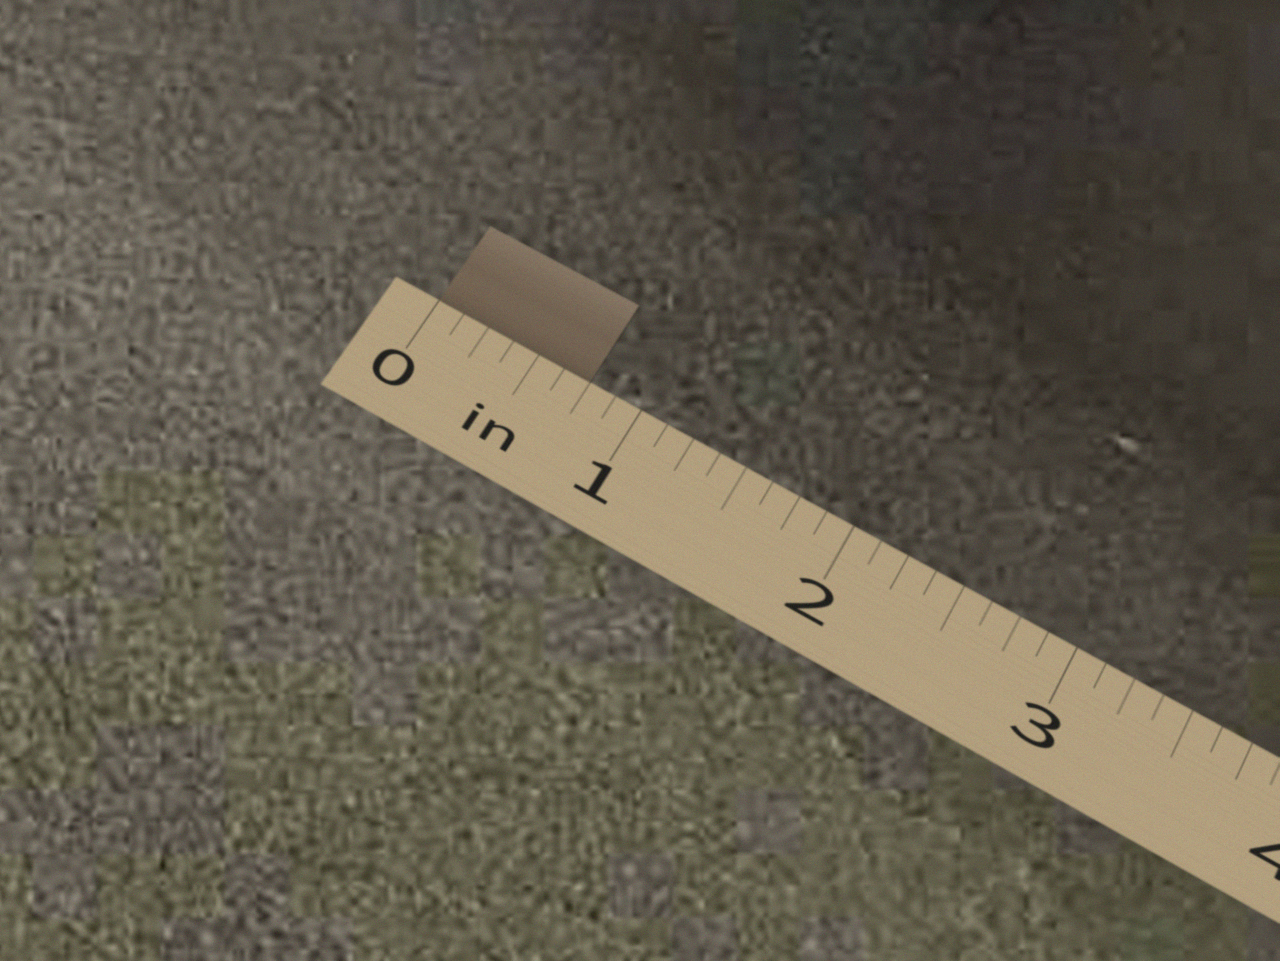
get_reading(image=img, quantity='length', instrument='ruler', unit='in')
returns 0.75 in
